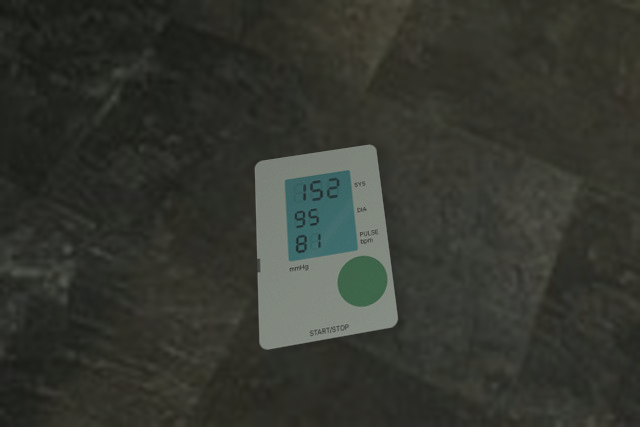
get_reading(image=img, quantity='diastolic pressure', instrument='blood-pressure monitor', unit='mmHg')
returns 95 mmHg
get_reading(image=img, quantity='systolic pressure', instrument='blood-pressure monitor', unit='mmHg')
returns 152 mmHg
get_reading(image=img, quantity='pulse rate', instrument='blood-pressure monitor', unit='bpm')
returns 81 bpm
